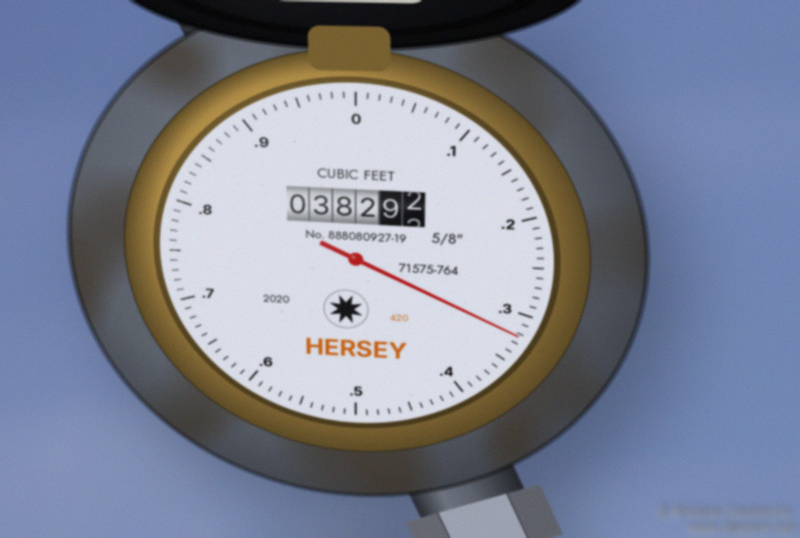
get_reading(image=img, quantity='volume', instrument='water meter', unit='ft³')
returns 38292.32 ft³
